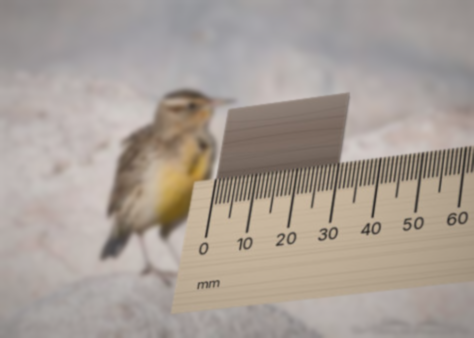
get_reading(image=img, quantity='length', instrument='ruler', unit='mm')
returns 30 mm
